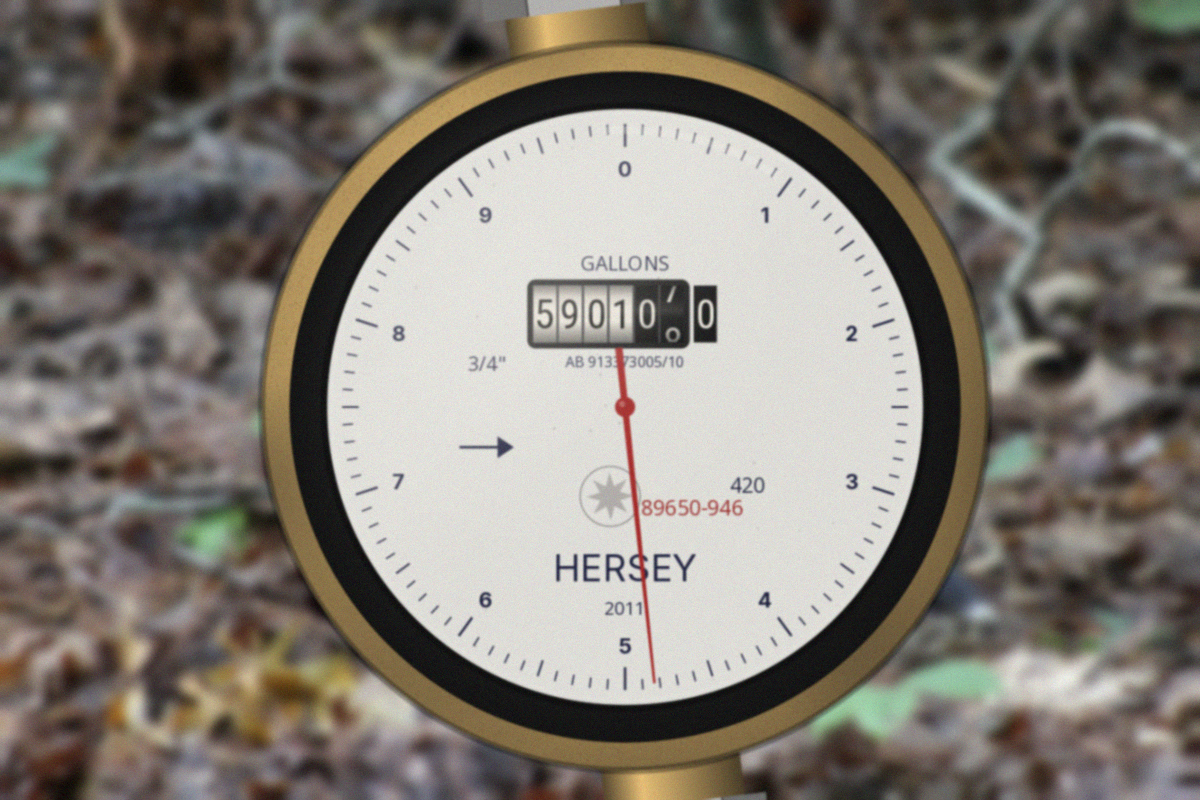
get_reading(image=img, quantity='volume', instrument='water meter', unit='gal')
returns 5901074.8 gal
